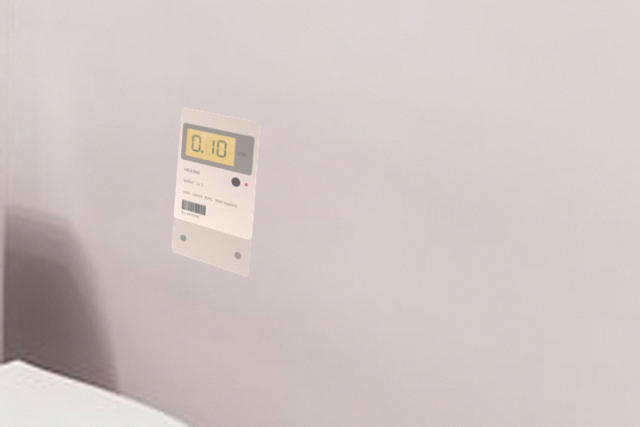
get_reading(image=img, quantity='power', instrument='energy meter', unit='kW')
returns 0.10 kW
